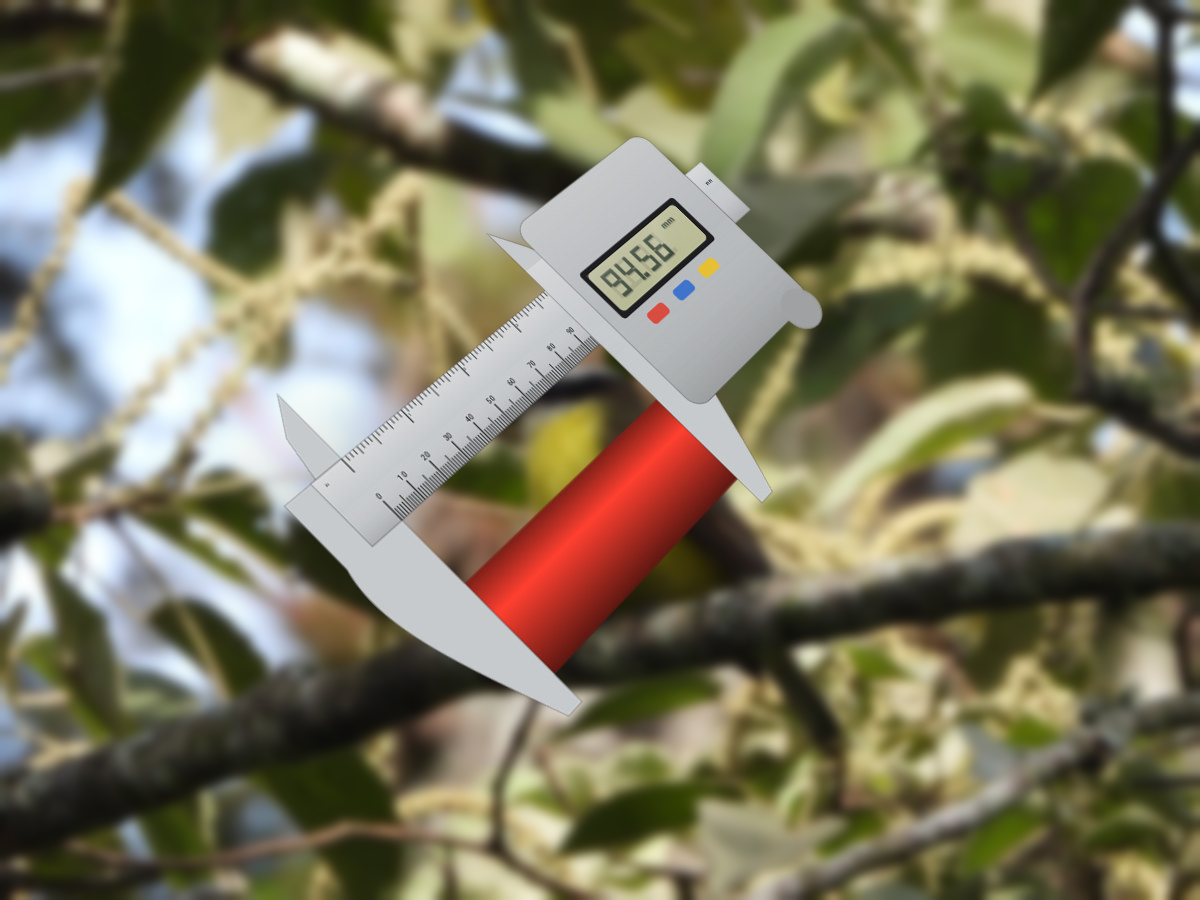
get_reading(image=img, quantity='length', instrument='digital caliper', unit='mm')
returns 94.56 mm
